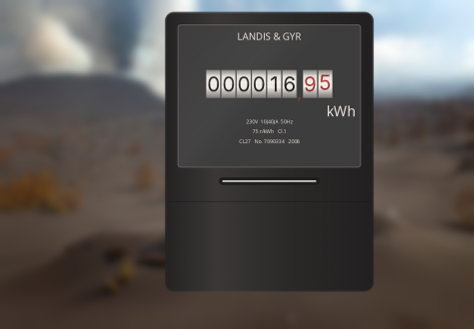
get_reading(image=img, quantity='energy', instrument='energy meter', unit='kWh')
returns 16.95 kWh
